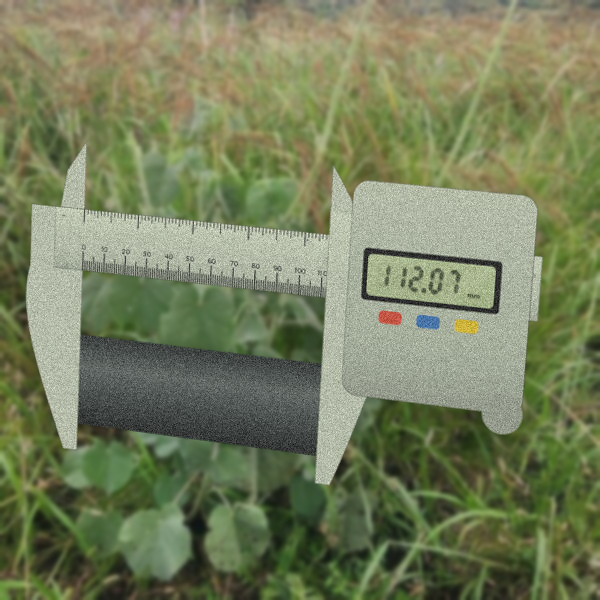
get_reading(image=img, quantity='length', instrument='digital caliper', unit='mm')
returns 112.07 mm
